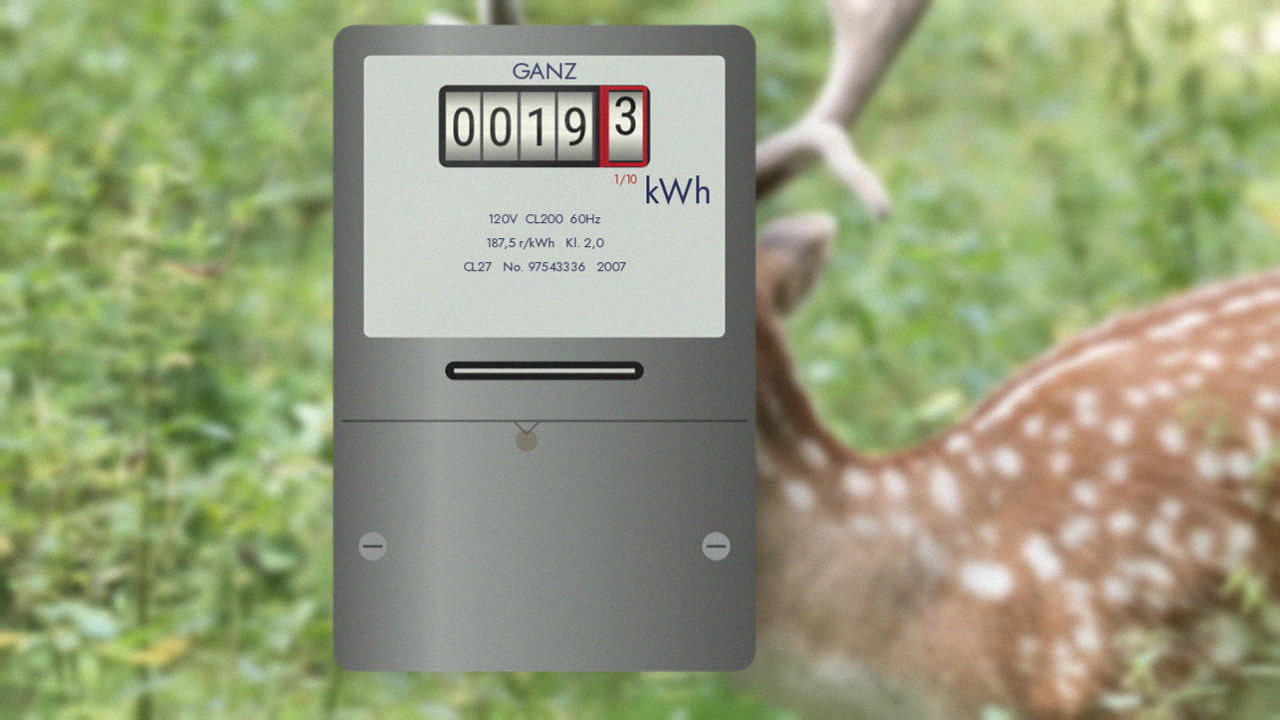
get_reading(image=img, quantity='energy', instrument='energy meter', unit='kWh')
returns 19.3 kWh
